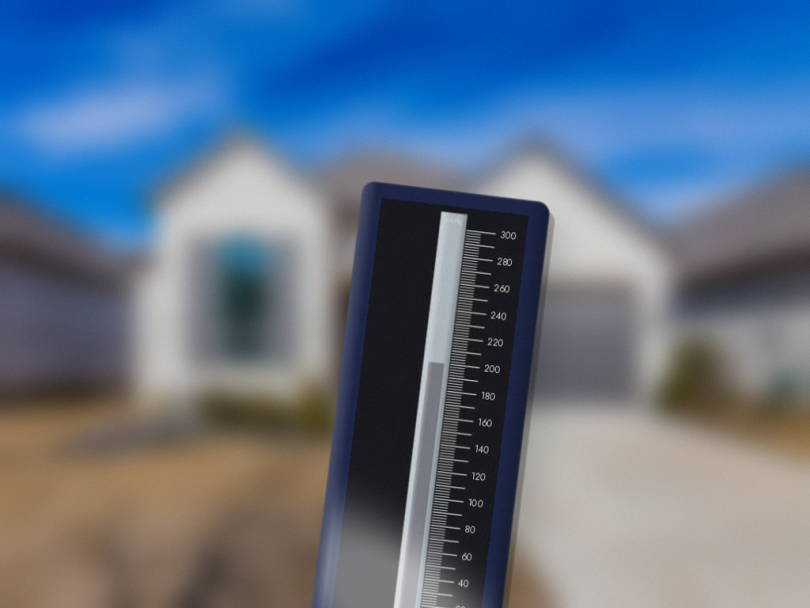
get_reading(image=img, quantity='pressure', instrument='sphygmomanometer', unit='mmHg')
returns 200 mmHg
